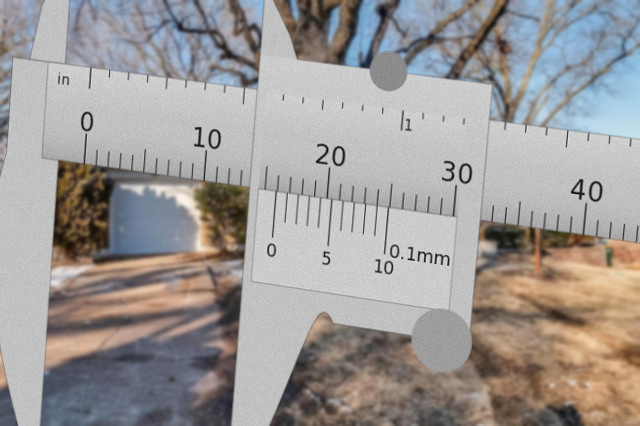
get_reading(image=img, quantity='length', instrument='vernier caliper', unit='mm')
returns 15.9 mm
